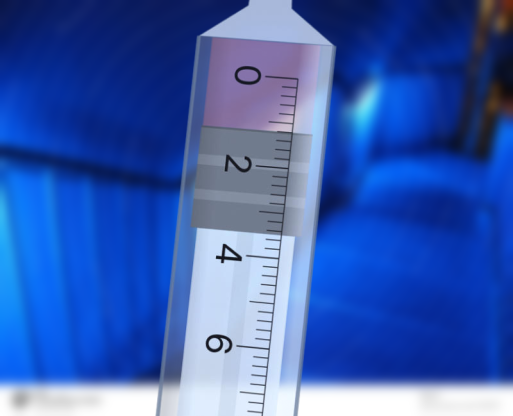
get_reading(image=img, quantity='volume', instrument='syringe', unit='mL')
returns 1.2 mL
